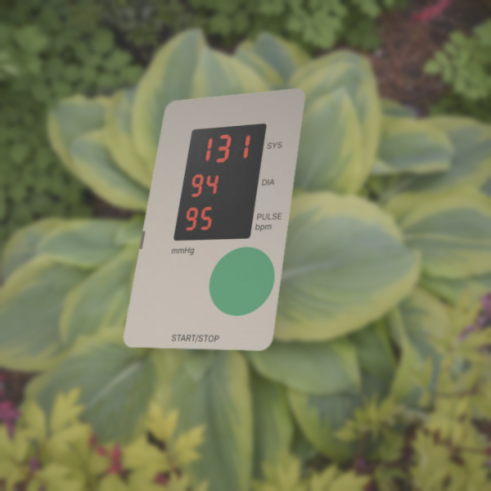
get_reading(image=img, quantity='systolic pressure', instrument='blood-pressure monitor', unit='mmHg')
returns 131 mmHg
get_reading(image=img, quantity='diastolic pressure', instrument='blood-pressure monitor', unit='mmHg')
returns 94 mmHg
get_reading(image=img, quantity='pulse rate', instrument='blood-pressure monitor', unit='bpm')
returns 95 bpm
